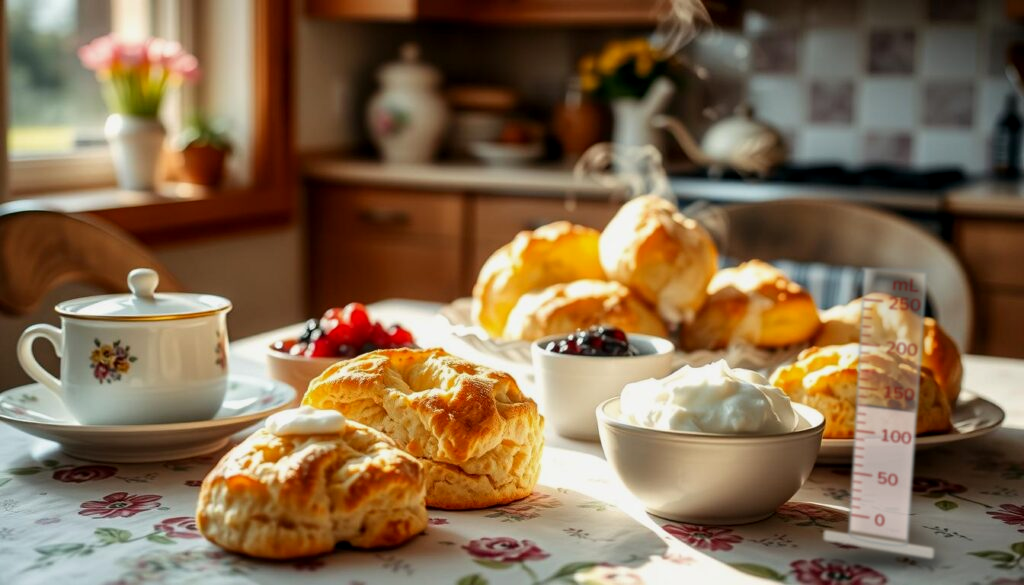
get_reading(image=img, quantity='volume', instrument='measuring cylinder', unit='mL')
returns 130 mL
